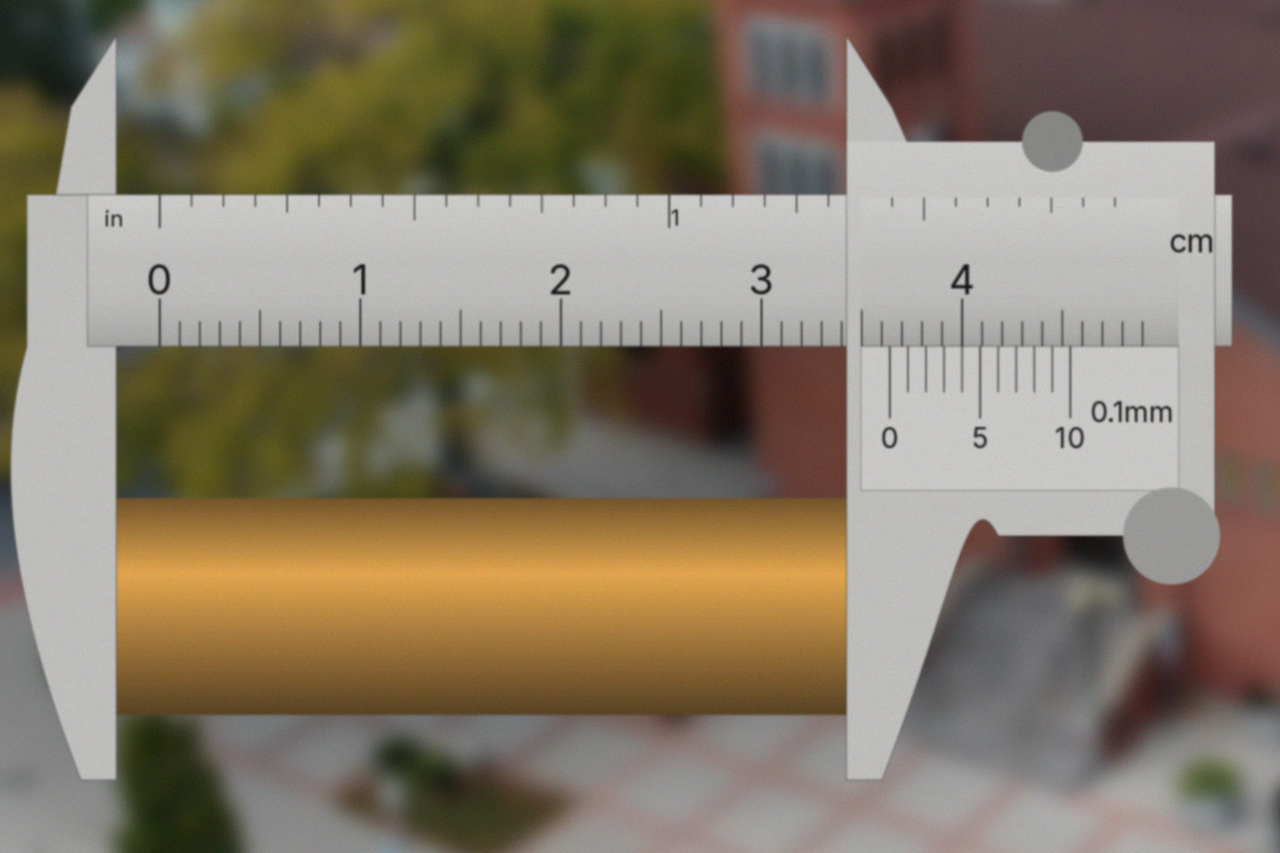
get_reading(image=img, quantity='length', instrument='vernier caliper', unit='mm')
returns 36.4 mm
